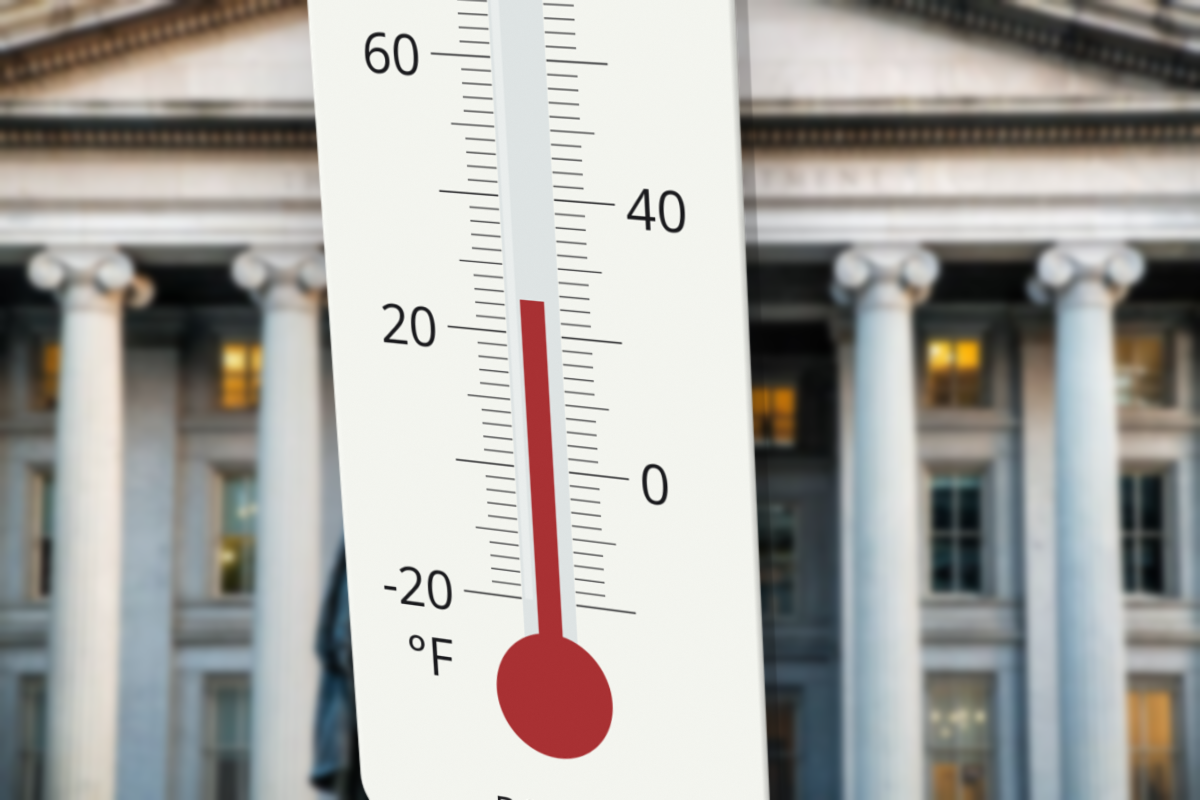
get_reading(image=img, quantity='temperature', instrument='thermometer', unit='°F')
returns 25 °F
